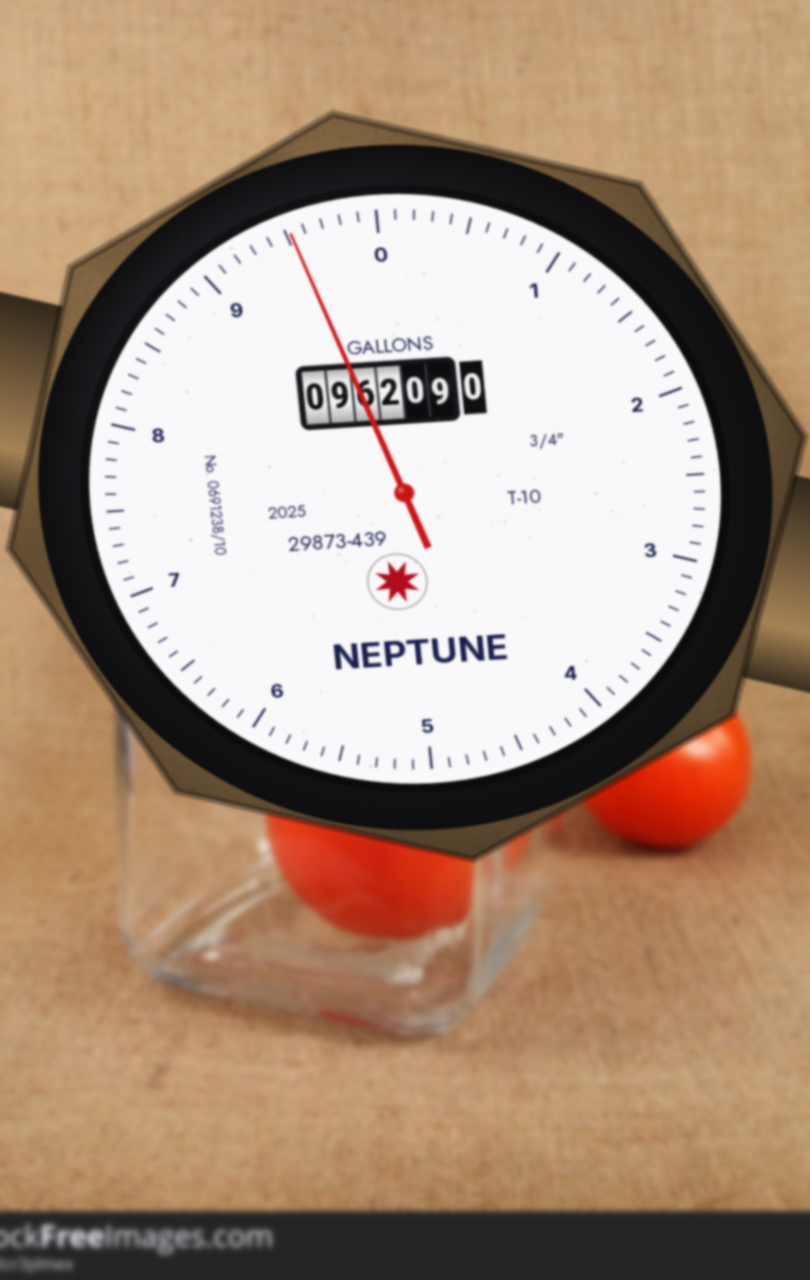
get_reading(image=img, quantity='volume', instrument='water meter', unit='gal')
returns 962089.5 gal
